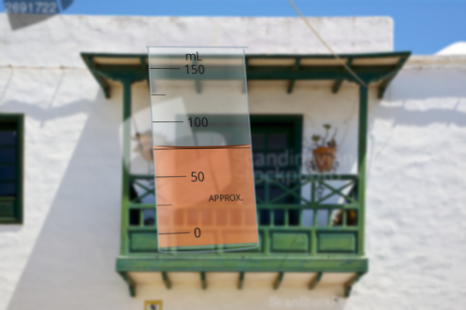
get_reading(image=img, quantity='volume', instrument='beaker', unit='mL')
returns 75 mL
